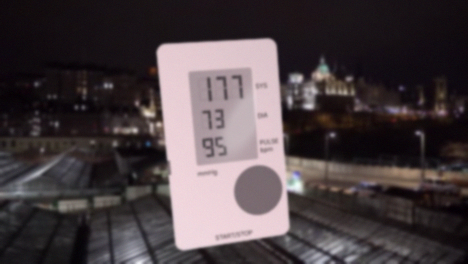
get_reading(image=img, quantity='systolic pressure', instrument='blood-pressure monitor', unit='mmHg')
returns 177 mmHg
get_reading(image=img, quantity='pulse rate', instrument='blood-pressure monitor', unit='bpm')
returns 95 bpm
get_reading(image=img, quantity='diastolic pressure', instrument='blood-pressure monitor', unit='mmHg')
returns 73 mmHg
